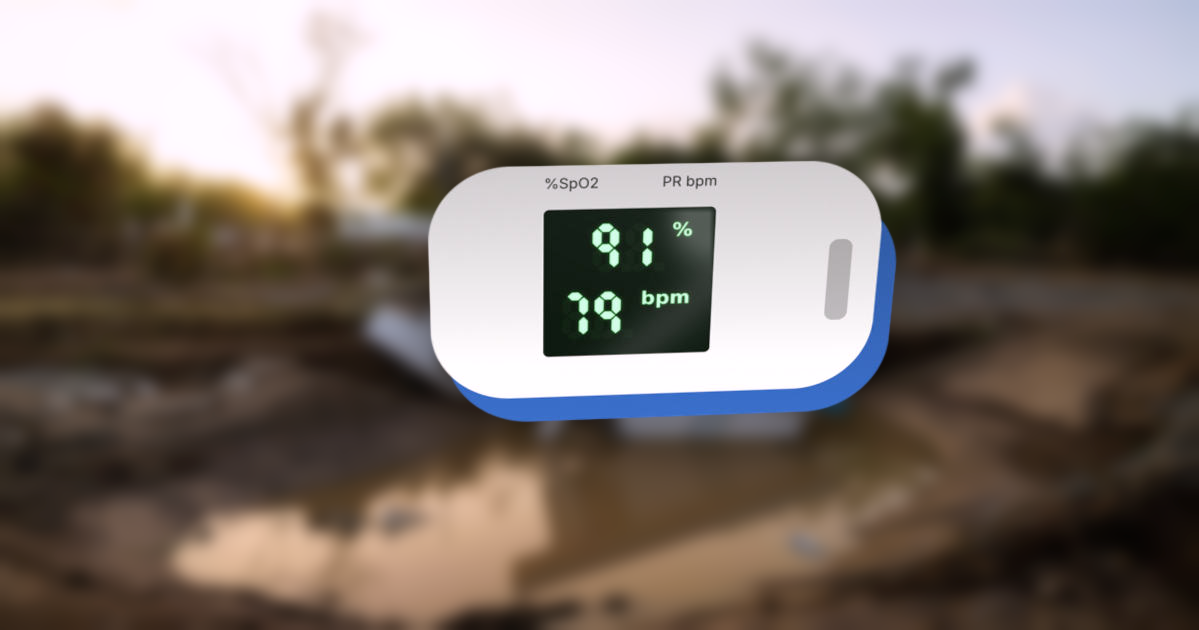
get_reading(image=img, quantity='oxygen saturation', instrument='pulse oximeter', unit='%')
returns 91 %
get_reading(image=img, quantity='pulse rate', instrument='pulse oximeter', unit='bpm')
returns 79 bpm
